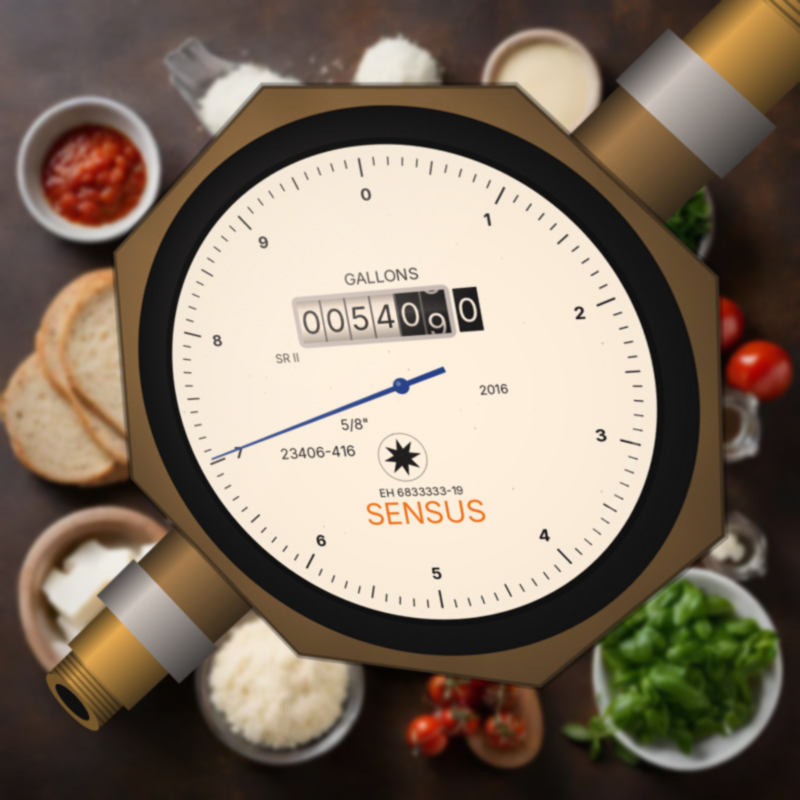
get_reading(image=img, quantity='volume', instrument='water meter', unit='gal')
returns 54087.0 gal
